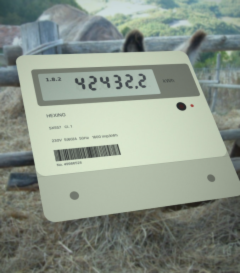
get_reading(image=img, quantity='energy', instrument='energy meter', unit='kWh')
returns 42432.2 kWh
